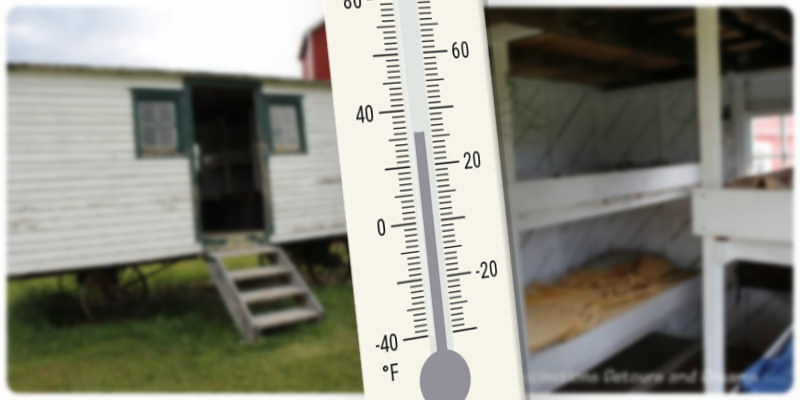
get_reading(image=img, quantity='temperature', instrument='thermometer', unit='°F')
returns 32 °F
